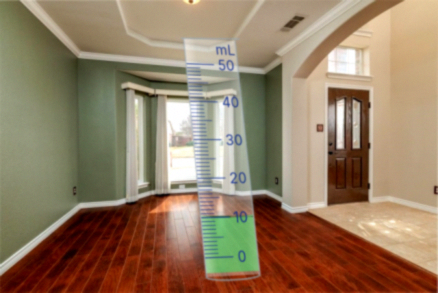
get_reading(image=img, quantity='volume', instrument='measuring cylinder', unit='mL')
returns 10 mL
